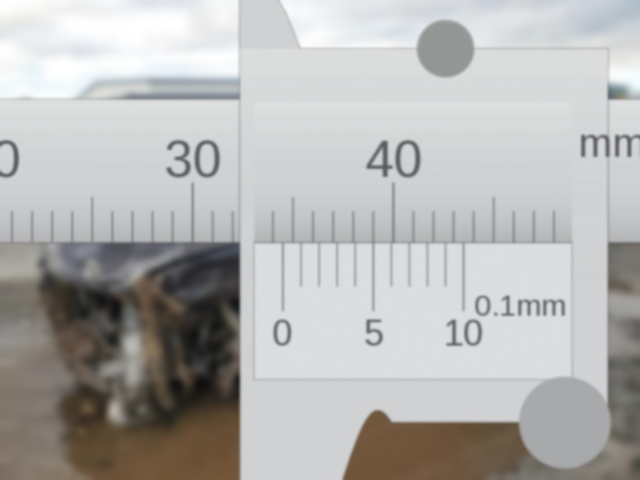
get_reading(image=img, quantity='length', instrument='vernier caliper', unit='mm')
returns 34.5 mm
